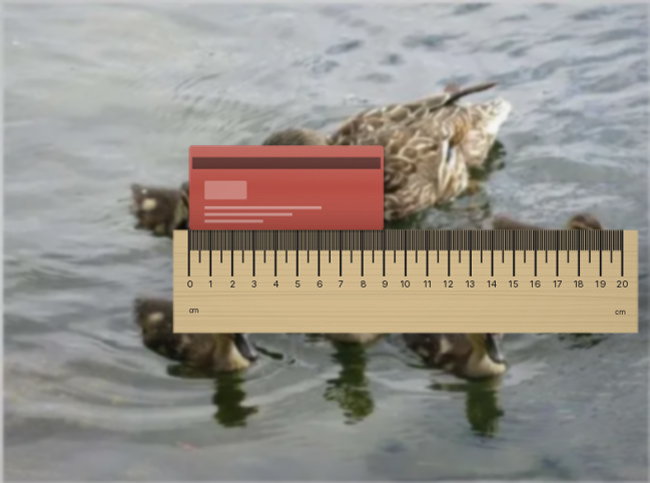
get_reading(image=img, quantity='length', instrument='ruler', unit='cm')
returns 9 cm
